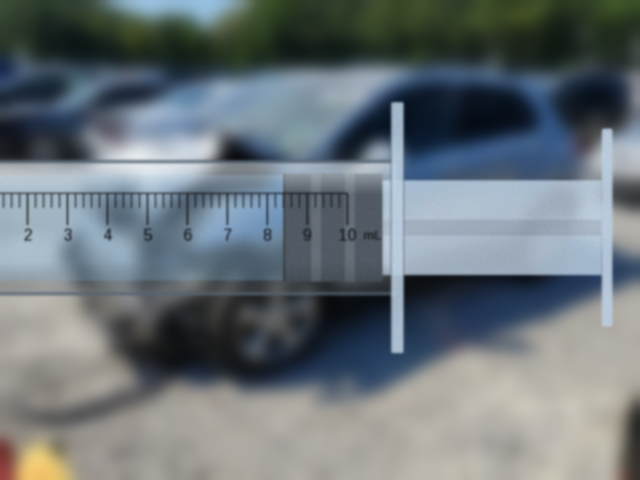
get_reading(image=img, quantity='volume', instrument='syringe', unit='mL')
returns 8.4 mL
